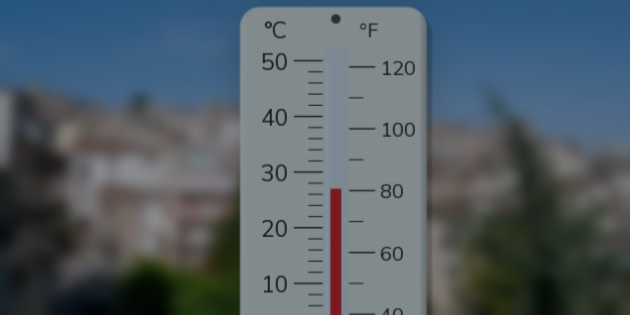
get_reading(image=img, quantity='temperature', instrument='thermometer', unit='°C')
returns 27 °C
